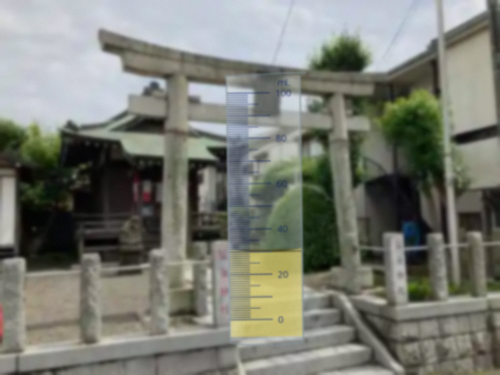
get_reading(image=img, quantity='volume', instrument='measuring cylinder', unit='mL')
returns 30 mL
